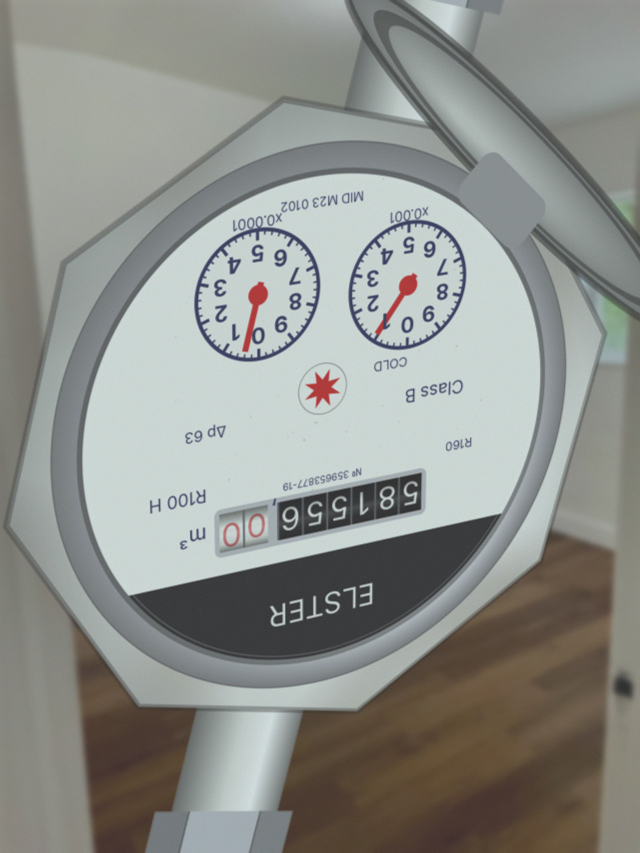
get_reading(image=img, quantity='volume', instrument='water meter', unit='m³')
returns 581556.0010 m³
